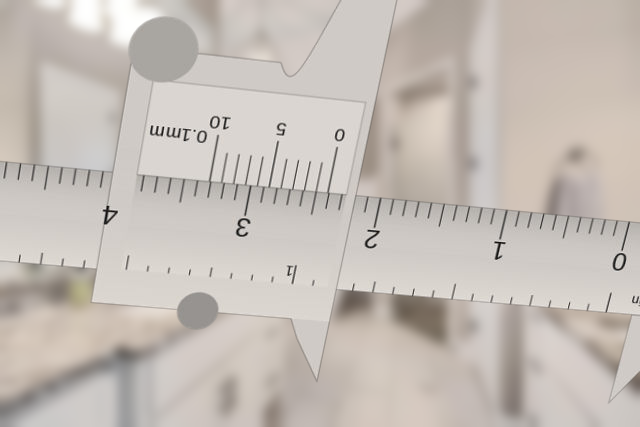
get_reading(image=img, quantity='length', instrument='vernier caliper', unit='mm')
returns 24.1 mm
